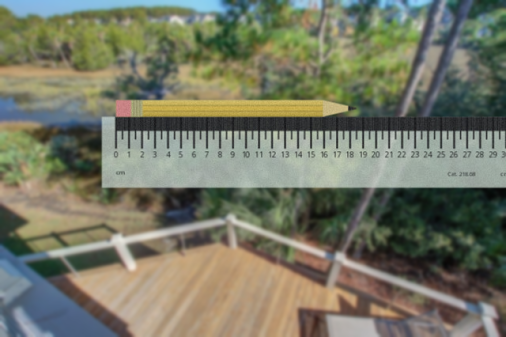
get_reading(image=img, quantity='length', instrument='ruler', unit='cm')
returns 18.5 cm
